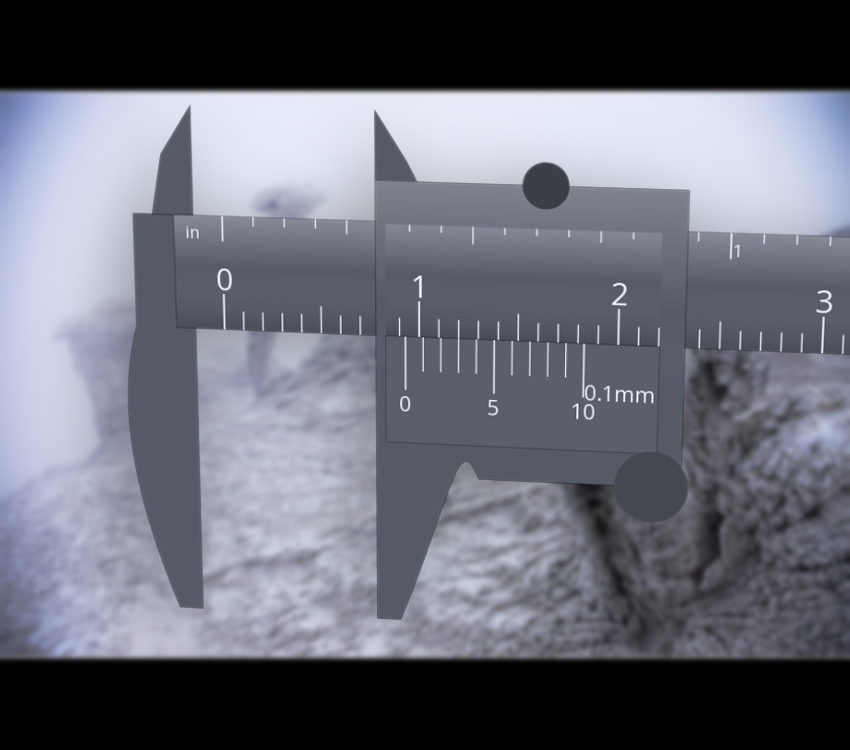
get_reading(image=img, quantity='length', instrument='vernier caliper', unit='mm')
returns 9.3 mm
